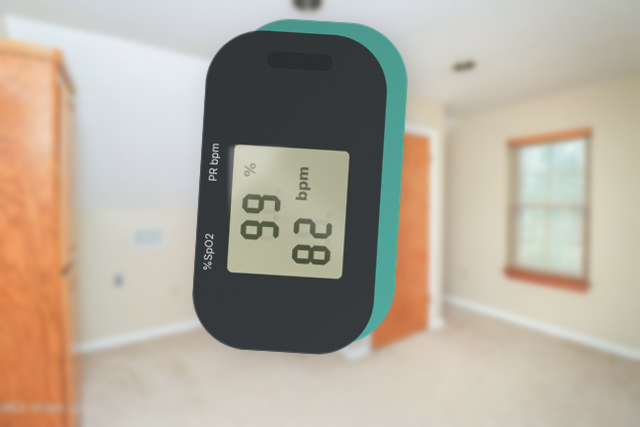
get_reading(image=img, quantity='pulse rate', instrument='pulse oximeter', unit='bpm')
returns 82 bpm
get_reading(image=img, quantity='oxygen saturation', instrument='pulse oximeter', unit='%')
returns 99 %
